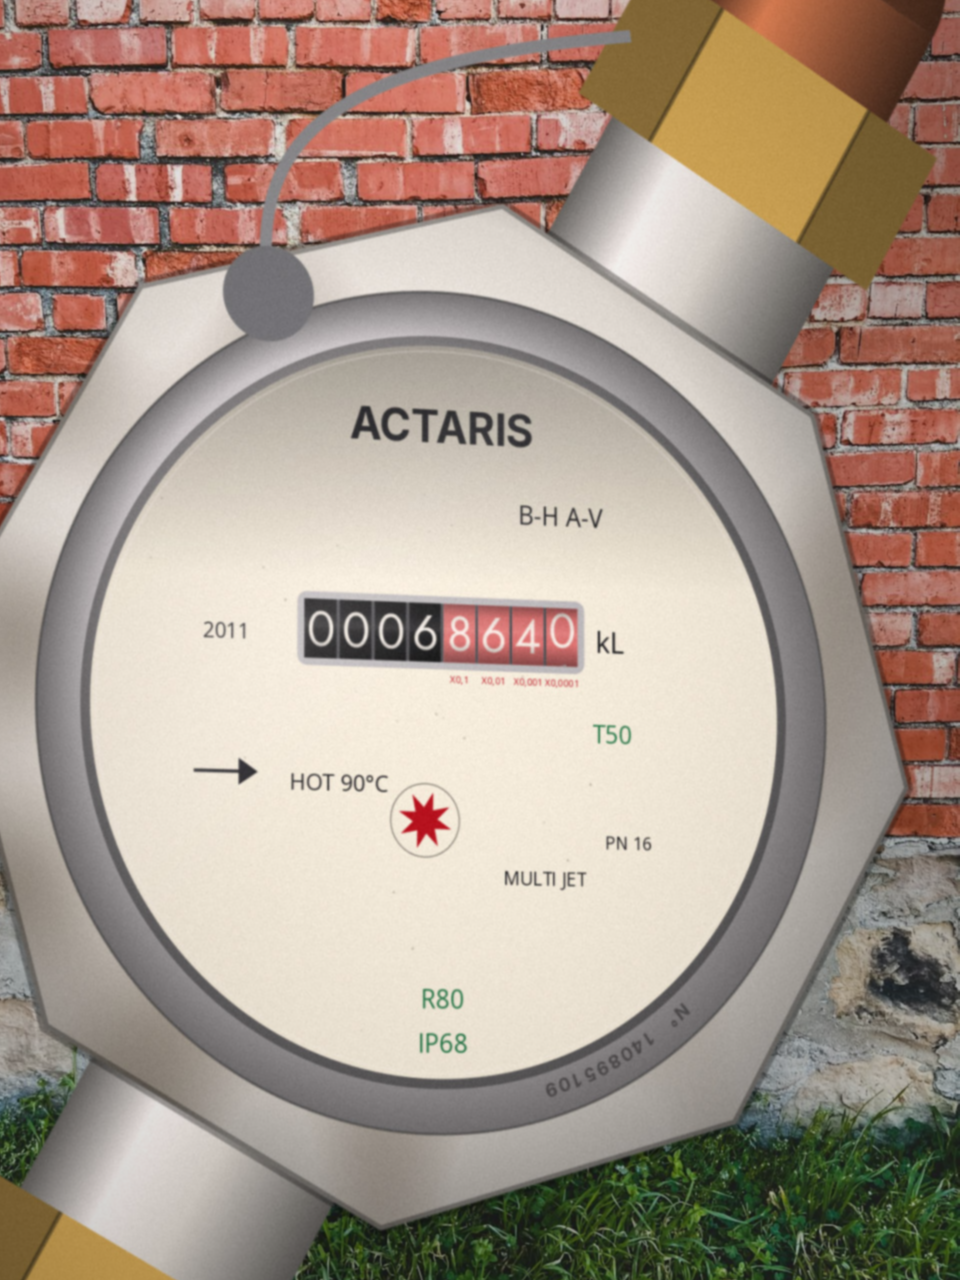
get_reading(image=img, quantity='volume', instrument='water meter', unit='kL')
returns 6.8640 kL
